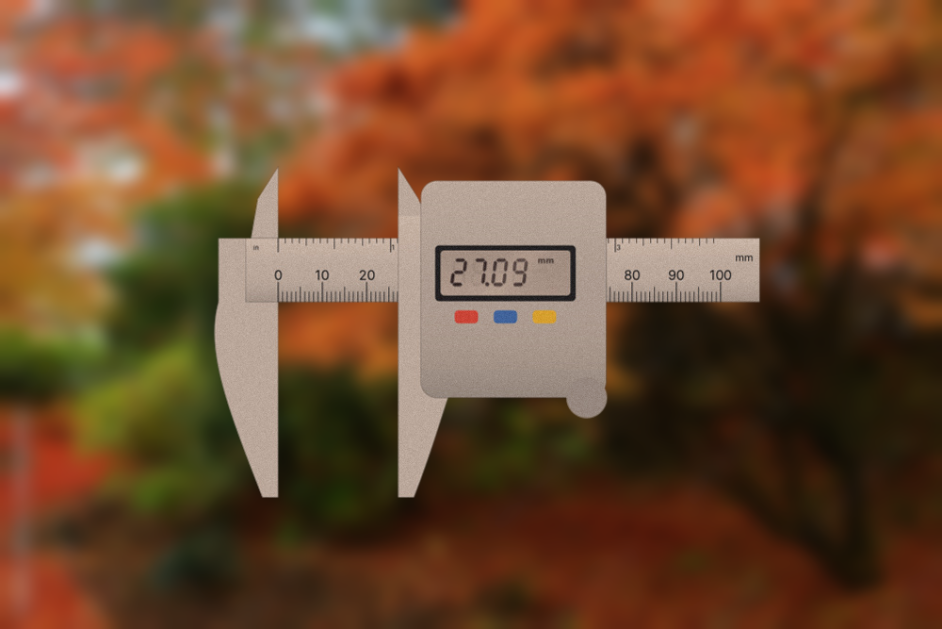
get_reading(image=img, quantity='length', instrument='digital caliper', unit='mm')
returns 27.09 mm
